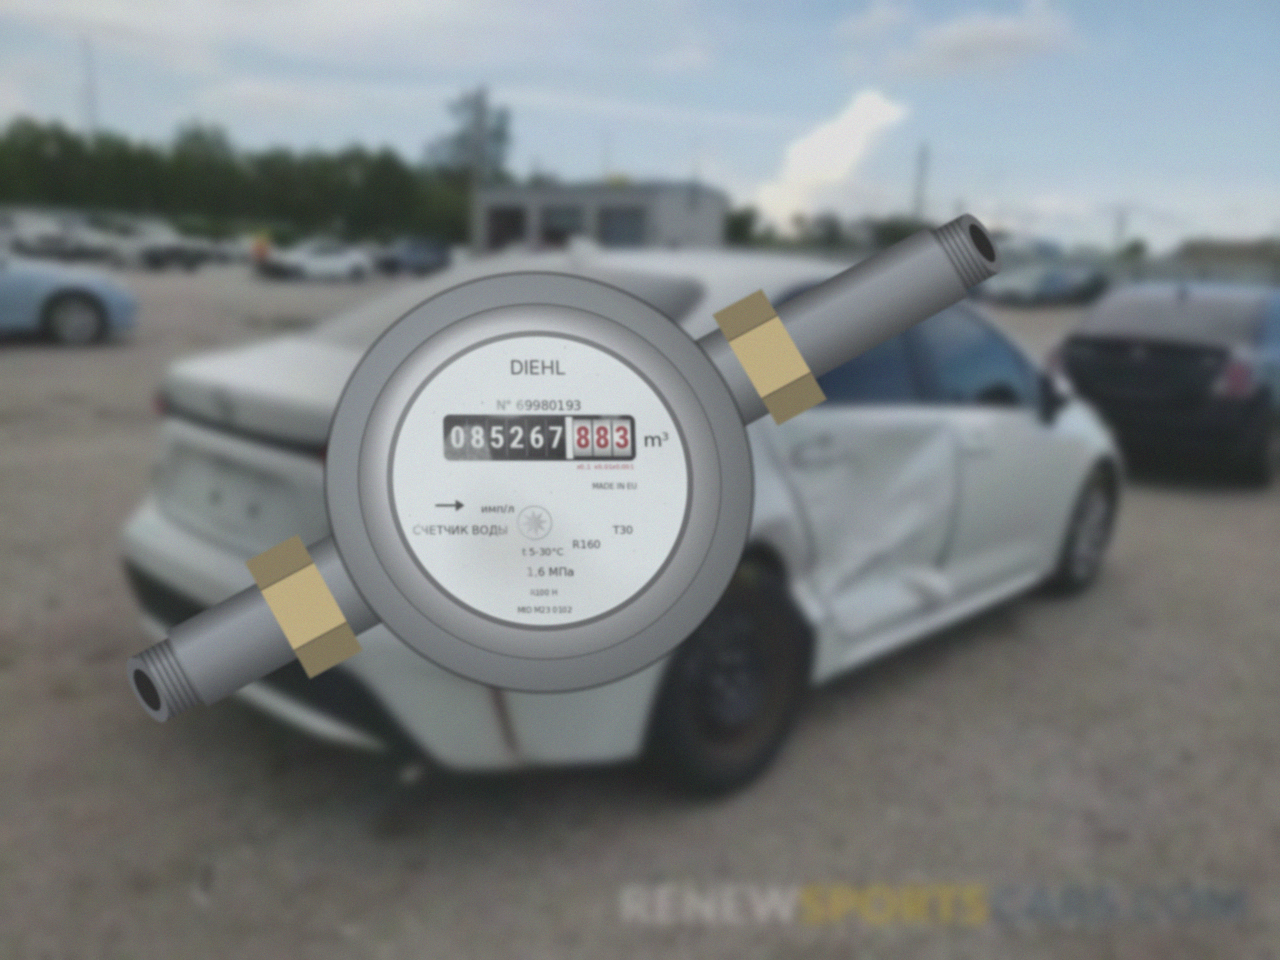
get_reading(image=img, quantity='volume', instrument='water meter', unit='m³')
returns 85267.883 m³
